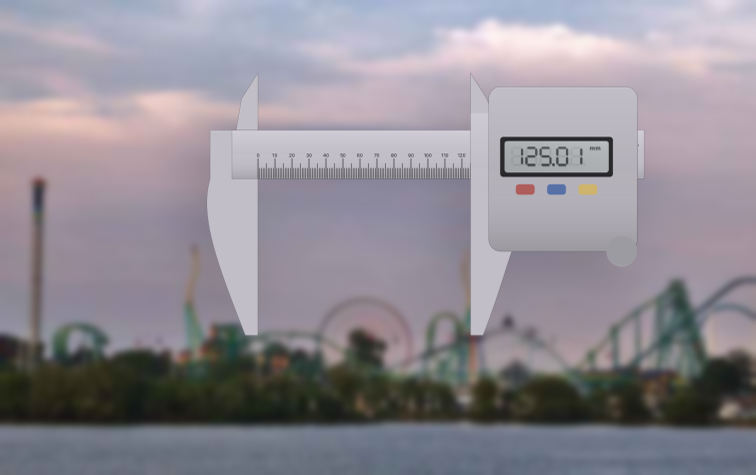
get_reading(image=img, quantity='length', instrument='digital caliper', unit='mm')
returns 125.01 mm
